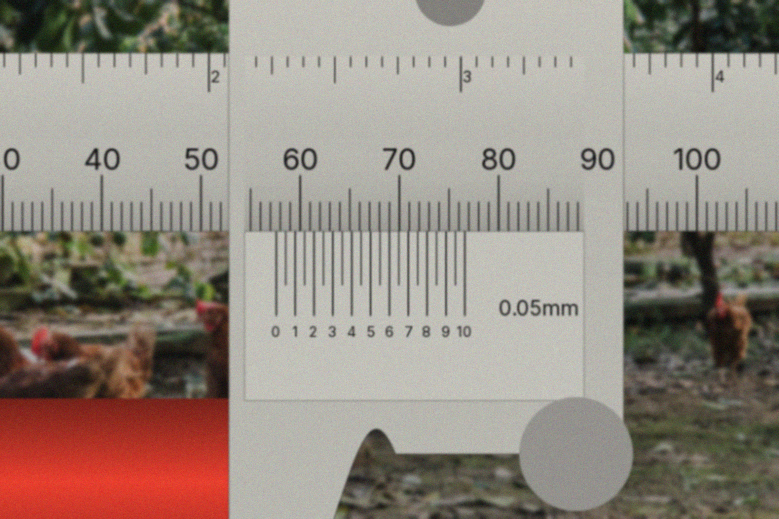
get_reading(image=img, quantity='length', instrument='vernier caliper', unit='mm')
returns 57.6 mm
